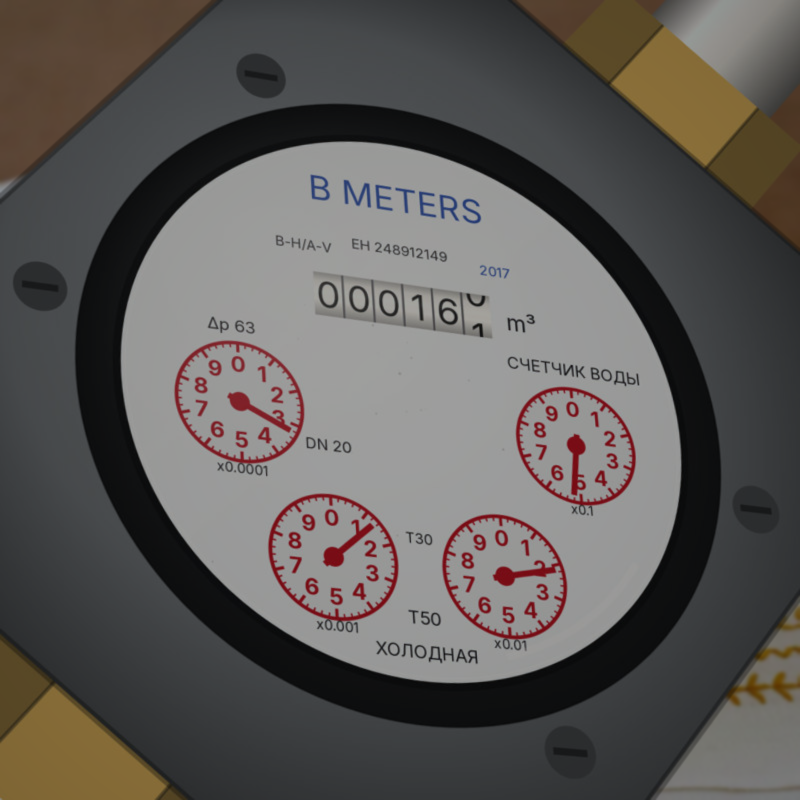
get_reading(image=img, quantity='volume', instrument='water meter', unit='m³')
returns 160.5213 m³
